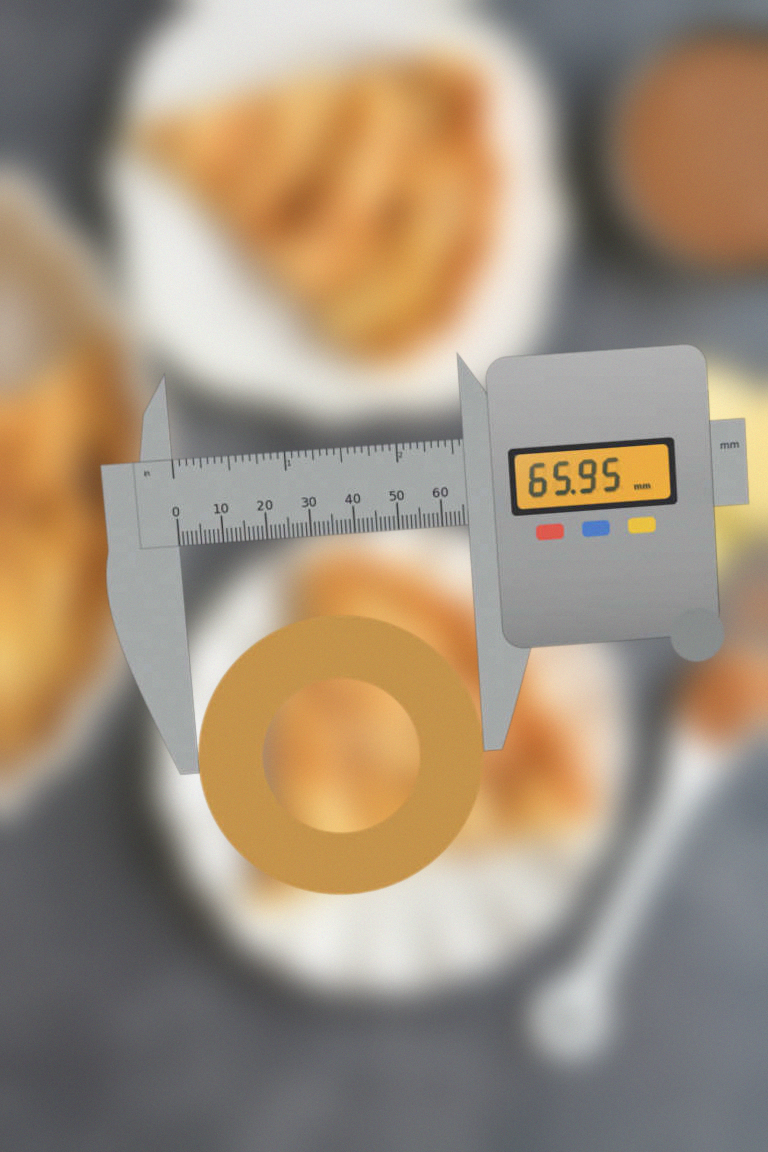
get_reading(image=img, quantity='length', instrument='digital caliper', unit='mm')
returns 65.95 mm
